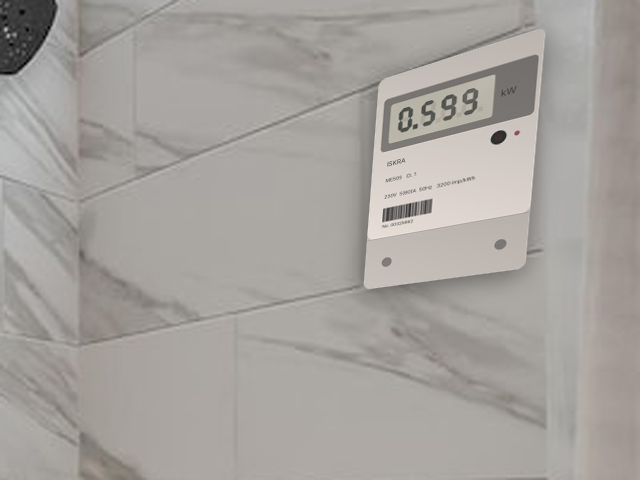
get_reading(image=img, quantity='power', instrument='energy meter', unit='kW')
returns 0.599 kW
